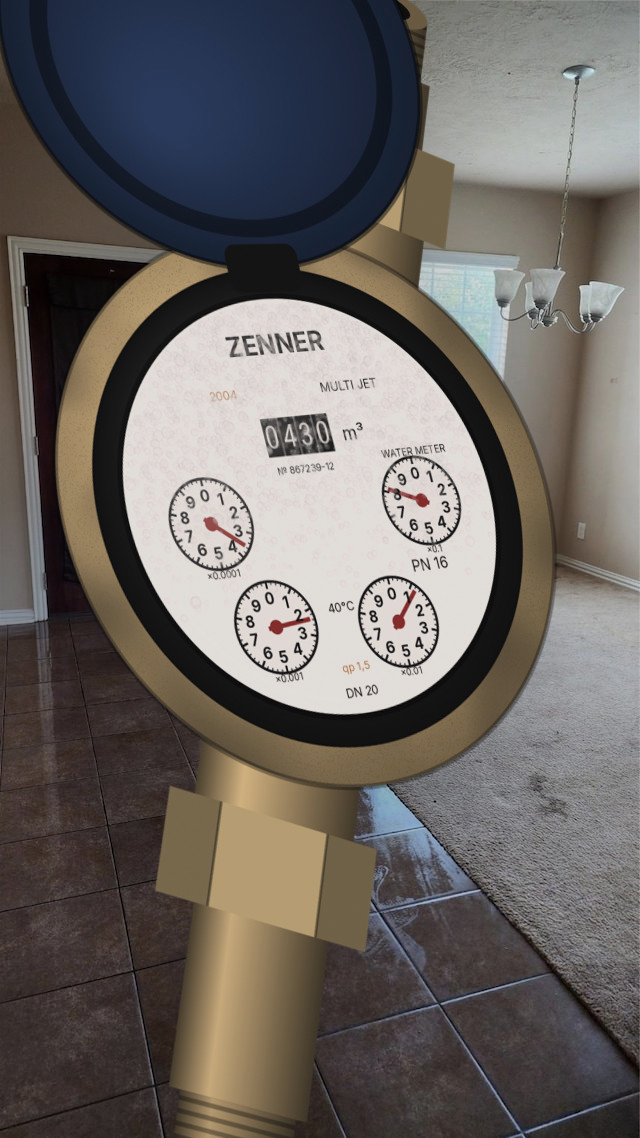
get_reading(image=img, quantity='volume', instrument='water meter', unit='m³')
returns 430.8123 m³
